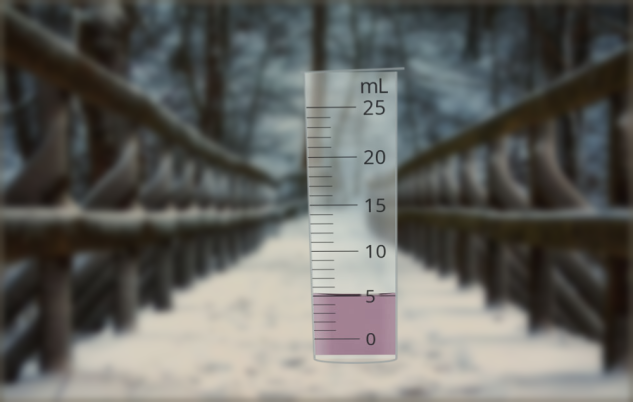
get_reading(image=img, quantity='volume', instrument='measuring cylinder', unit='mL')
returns 5 mL
